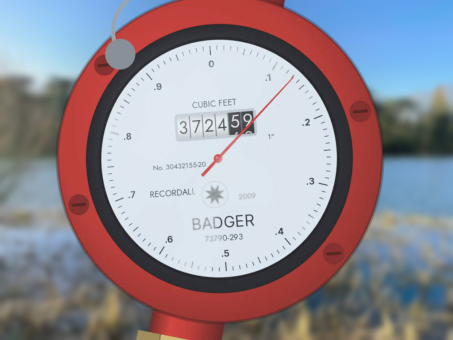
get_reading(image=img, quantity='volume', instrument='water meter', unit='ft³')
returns 372459.13 ft³
